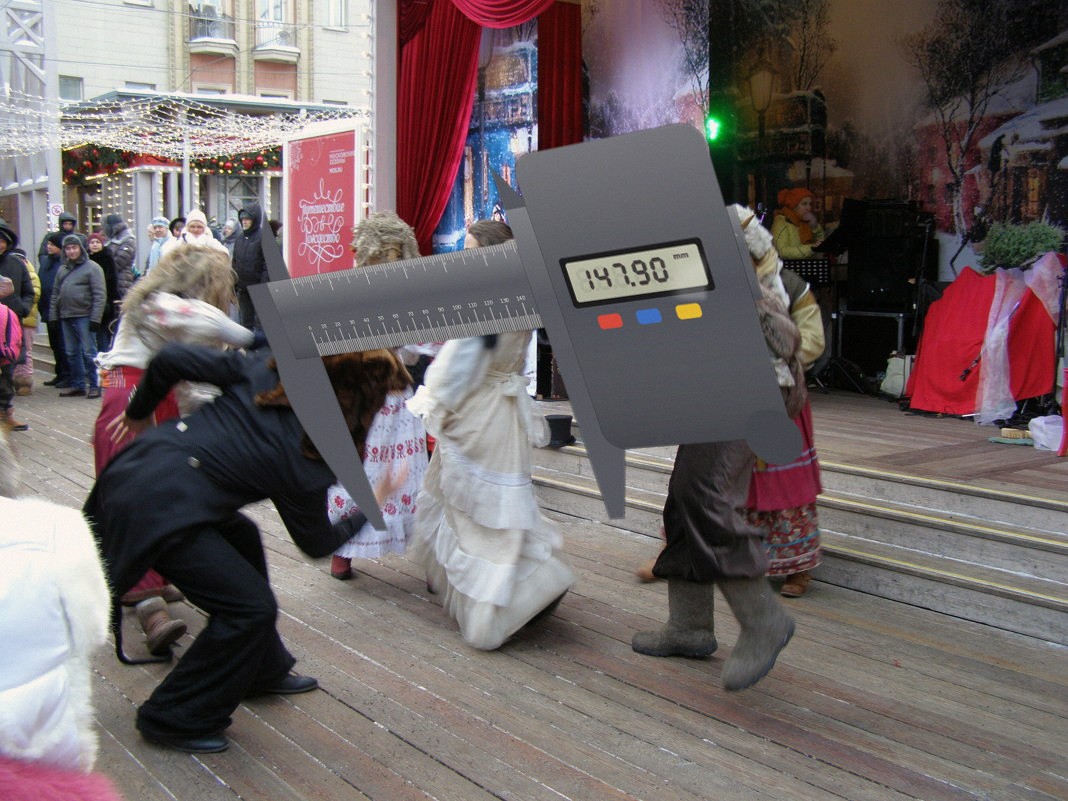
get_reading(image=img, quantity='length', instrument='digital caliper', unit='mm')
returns 147.90 mm
